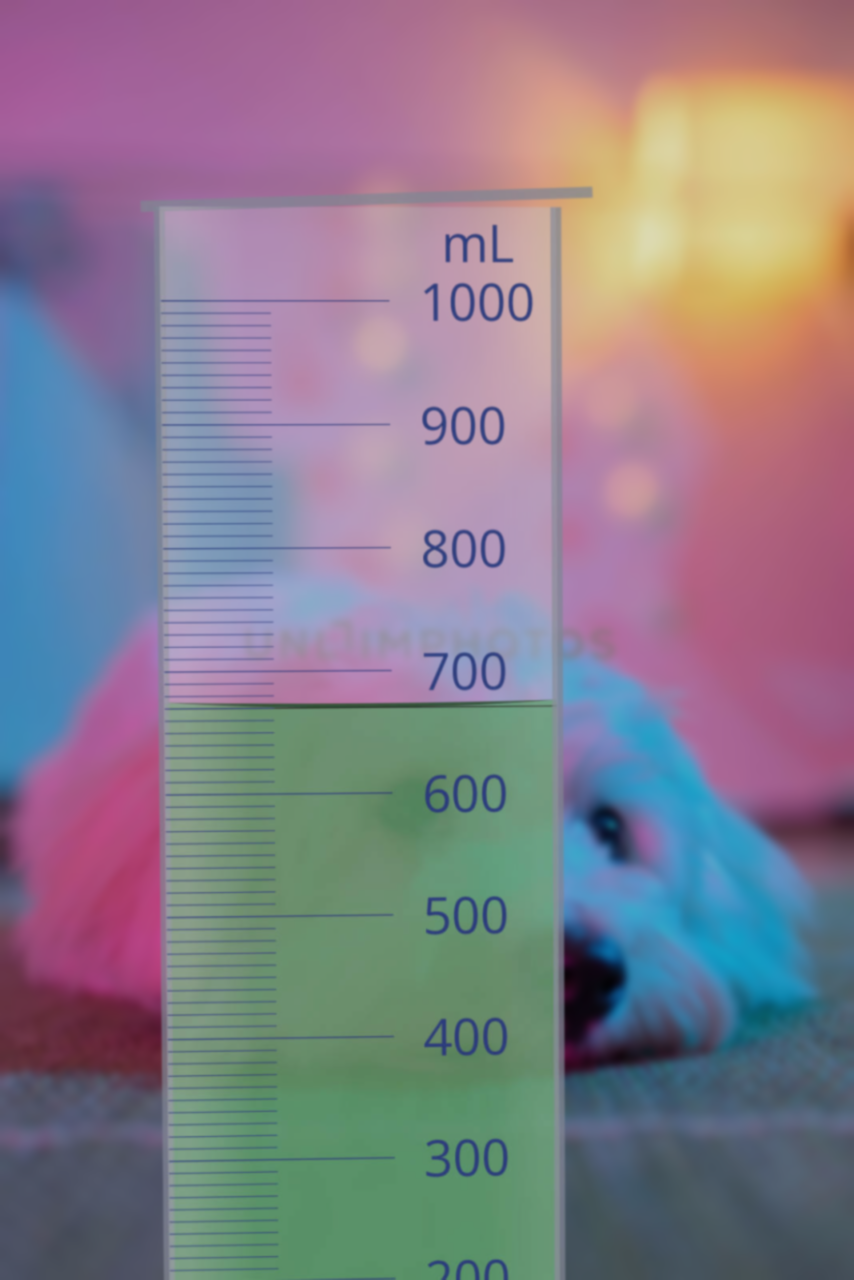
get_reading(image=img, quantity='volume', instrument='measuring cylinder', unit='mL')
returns 670 mL
